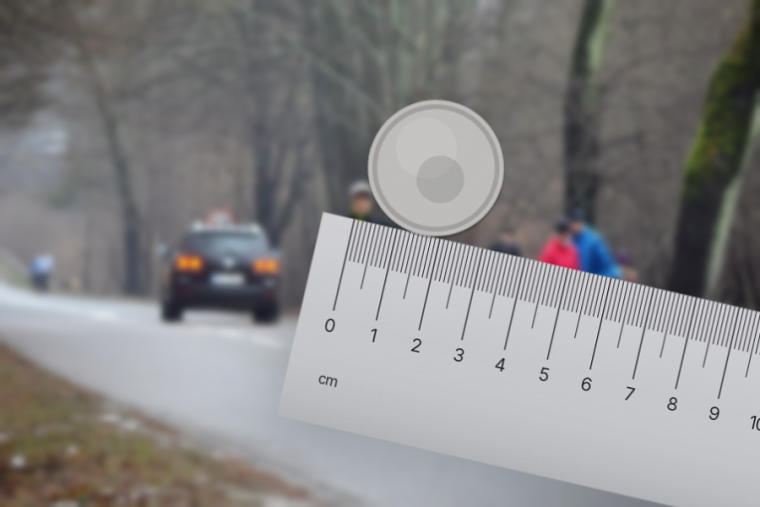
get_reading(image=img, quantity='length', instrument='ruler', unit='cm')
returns 3.1 cm
